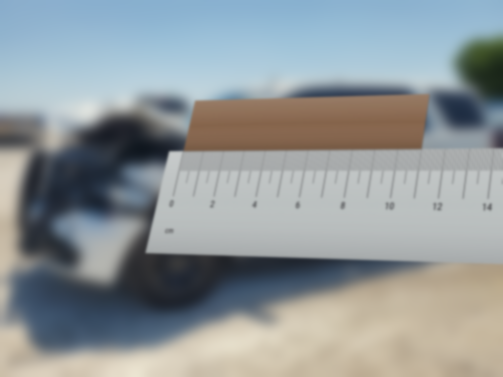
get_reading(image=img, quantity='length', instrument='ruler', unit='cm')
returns 11 cm
